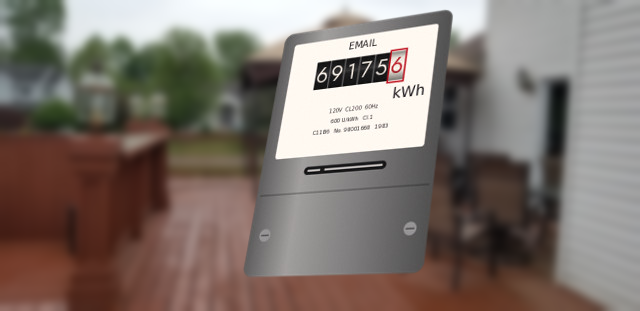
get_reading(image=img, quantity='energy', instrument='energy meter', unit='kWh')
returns 69175.6 kWh
